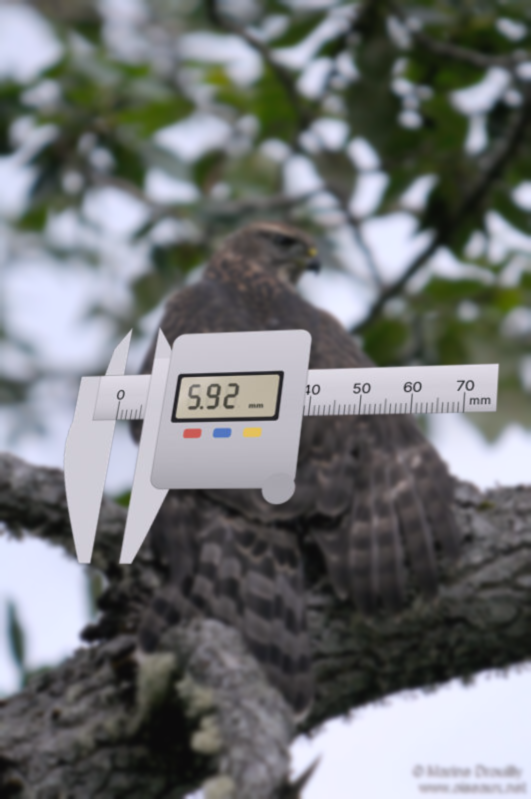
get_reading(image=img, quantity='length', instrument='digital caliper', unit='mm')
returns 5.92 mm
